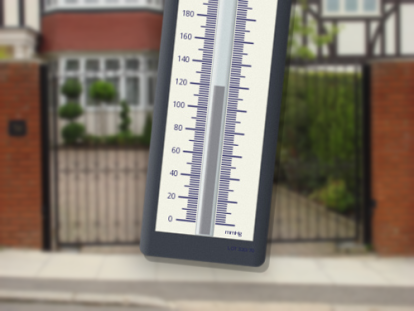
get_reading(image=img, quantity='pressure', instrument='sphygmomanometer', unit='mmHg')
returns 120 mmHg
